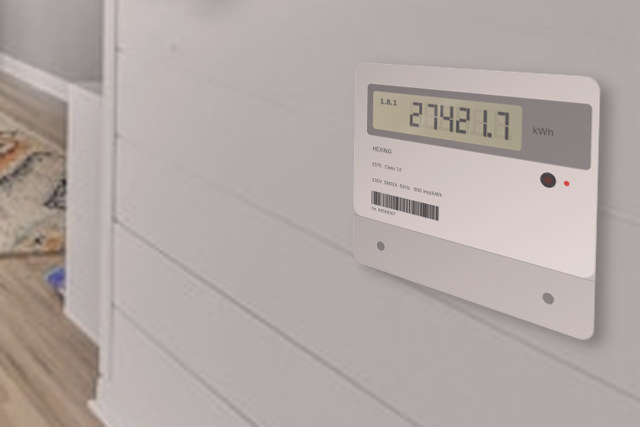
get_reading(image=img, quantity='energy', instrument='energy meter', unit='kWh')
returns 27421.7 kWh
